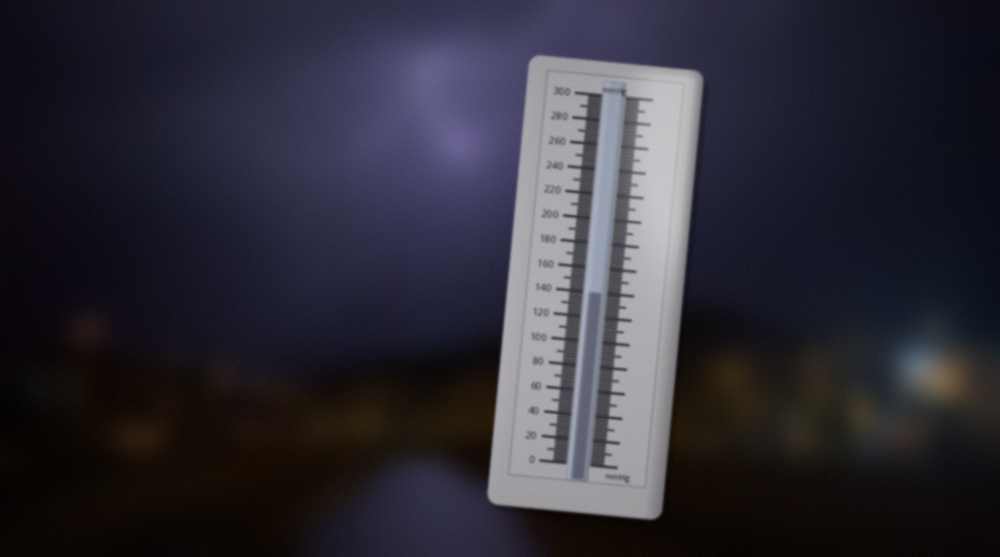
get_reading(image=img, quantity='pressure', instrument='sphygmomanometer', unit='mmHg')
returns 140 mmHg
